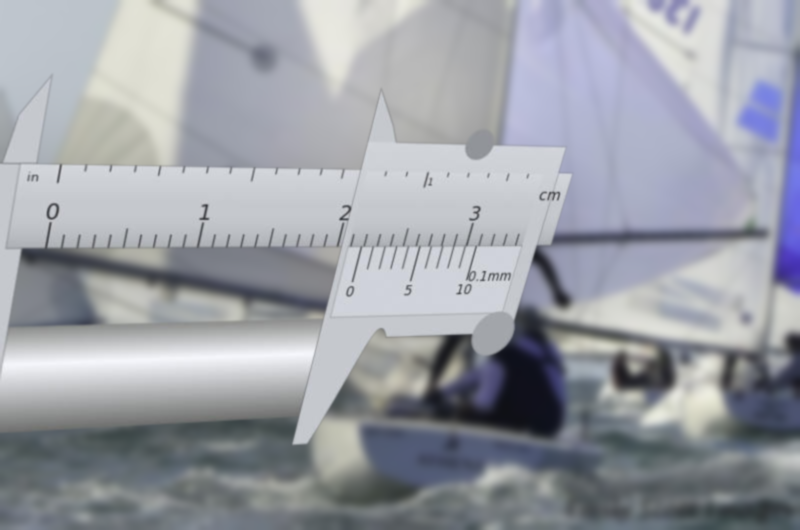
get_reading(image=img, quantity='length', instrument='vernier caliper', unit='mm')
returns 21.8 mm
